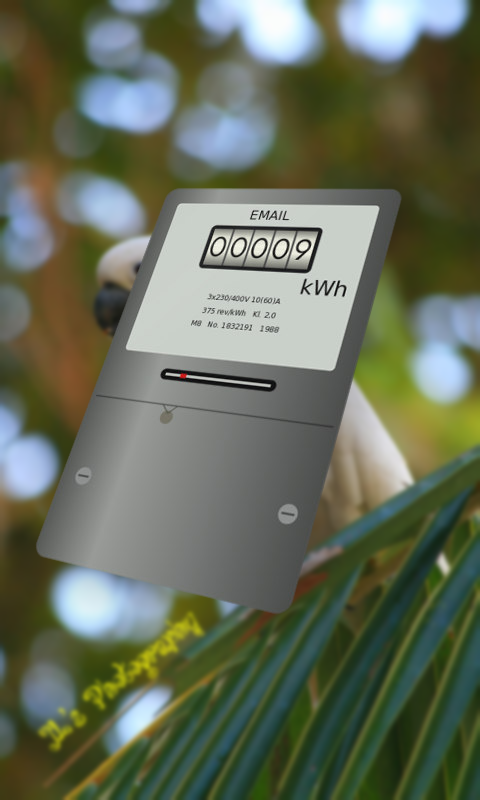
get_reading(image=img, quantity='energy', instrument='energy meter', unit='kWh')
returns 9 kWh
